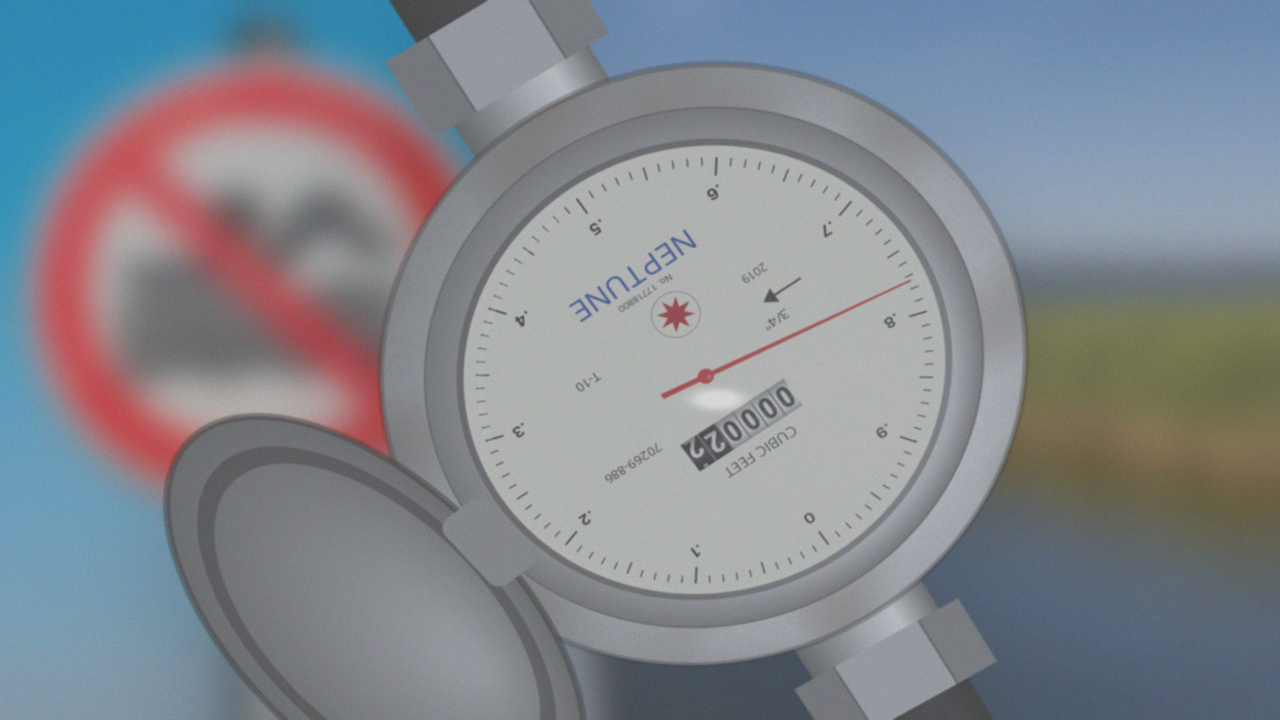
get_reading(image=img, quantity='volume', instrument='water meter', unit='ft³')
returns 21.77 ft³
